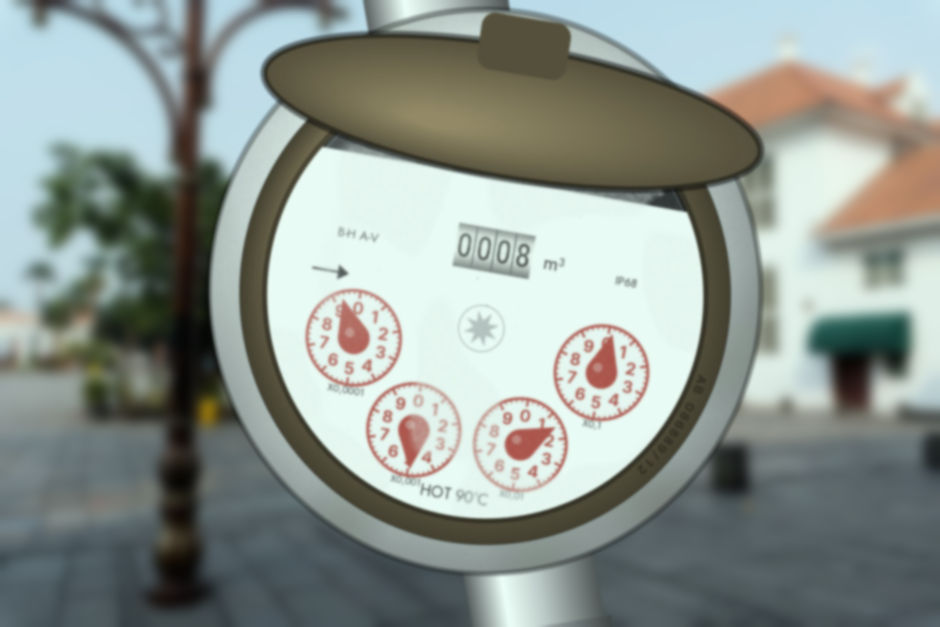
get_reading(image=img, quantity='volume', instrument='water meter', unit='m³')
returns 8.0149 m³
